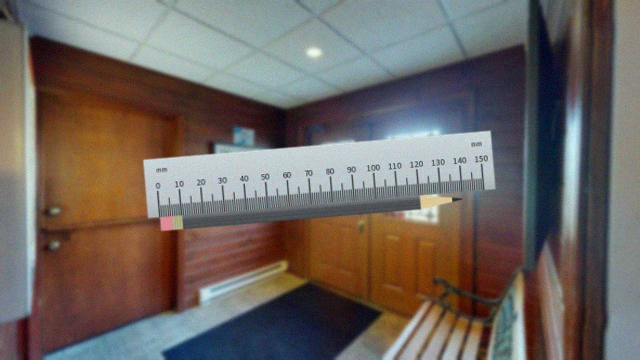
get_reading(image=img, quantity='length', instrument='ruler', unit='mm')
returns 140 mm
